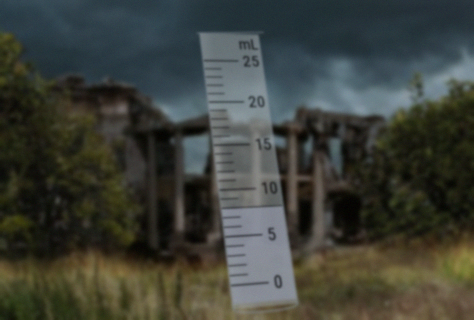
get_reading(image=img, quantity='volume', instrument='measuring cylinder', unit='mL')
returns 8 mL
